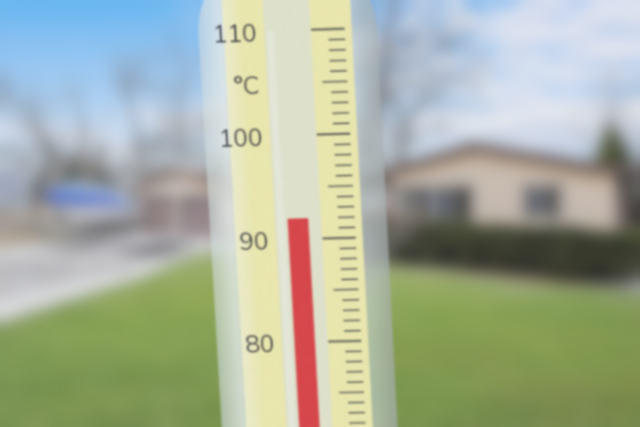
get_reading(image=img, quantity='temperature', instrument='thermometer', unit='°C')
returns 92 °C
